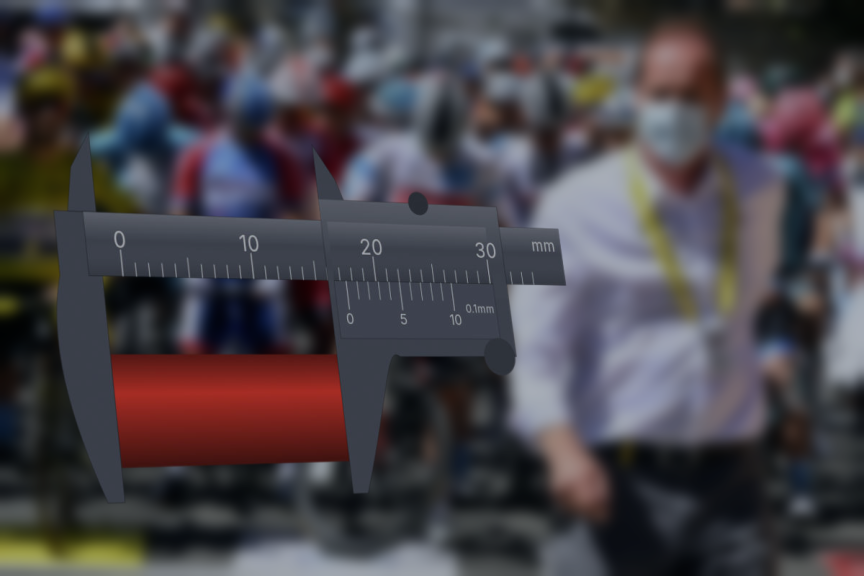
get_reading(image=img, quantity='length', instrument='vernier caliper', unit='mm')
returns 17.5 mm
